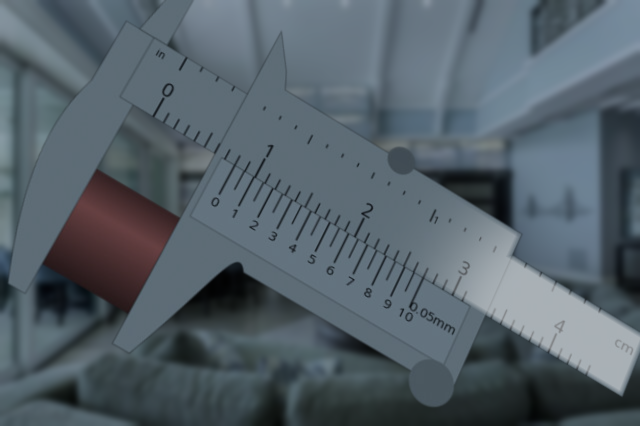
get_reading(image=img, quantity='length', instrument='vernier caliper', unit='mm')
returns 8.0 mm
